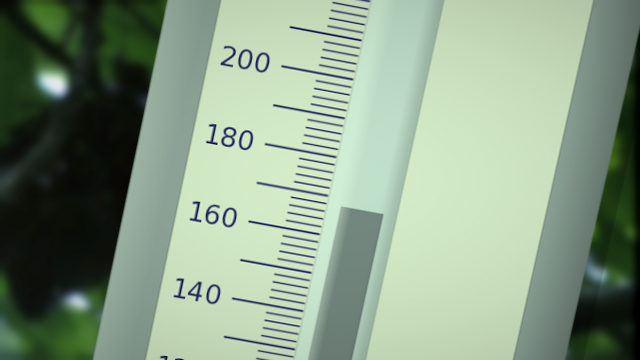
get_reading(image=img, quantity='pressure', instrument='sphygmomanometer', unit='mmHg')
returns 168 mmHg
